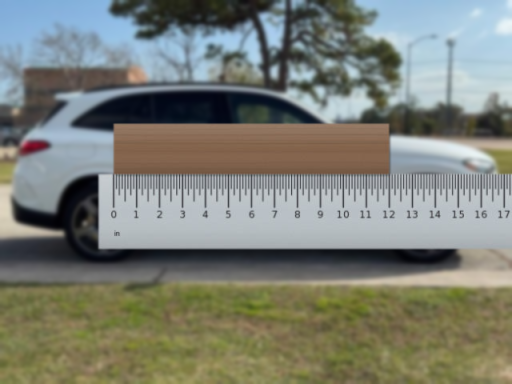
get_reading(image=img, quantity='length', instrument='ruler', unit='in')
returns 12 in
